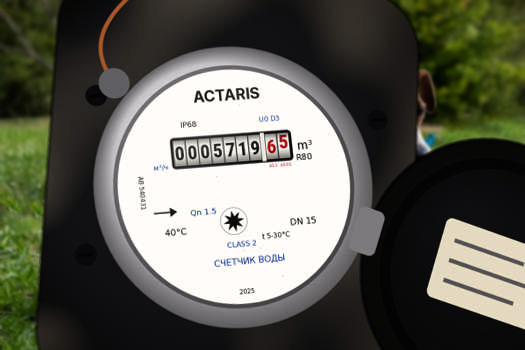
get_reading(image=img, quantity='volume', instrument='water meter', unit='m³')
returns 5719.65 m³
